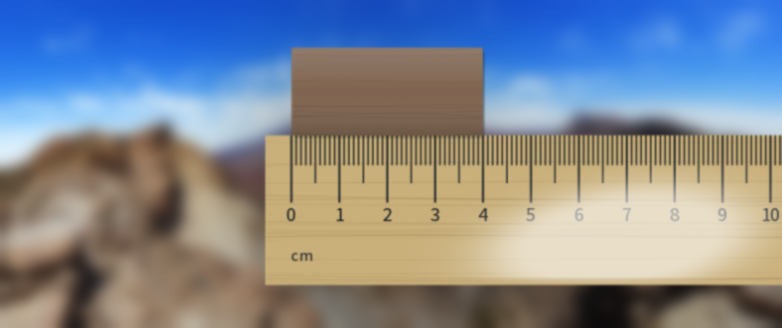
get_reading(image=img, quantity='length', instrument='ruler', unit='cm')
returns 4 cm
